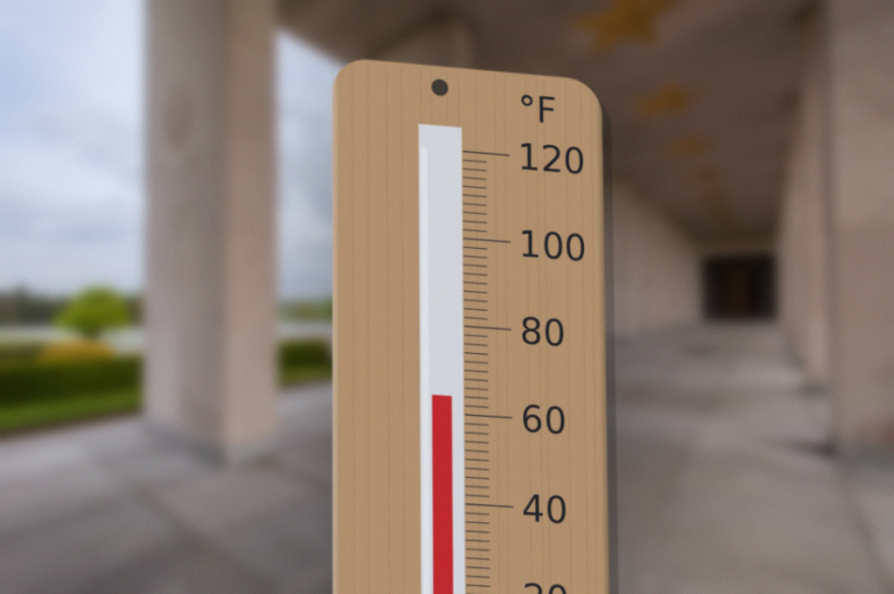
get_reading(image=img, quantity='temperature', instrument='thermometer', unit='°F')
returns 64 °F
